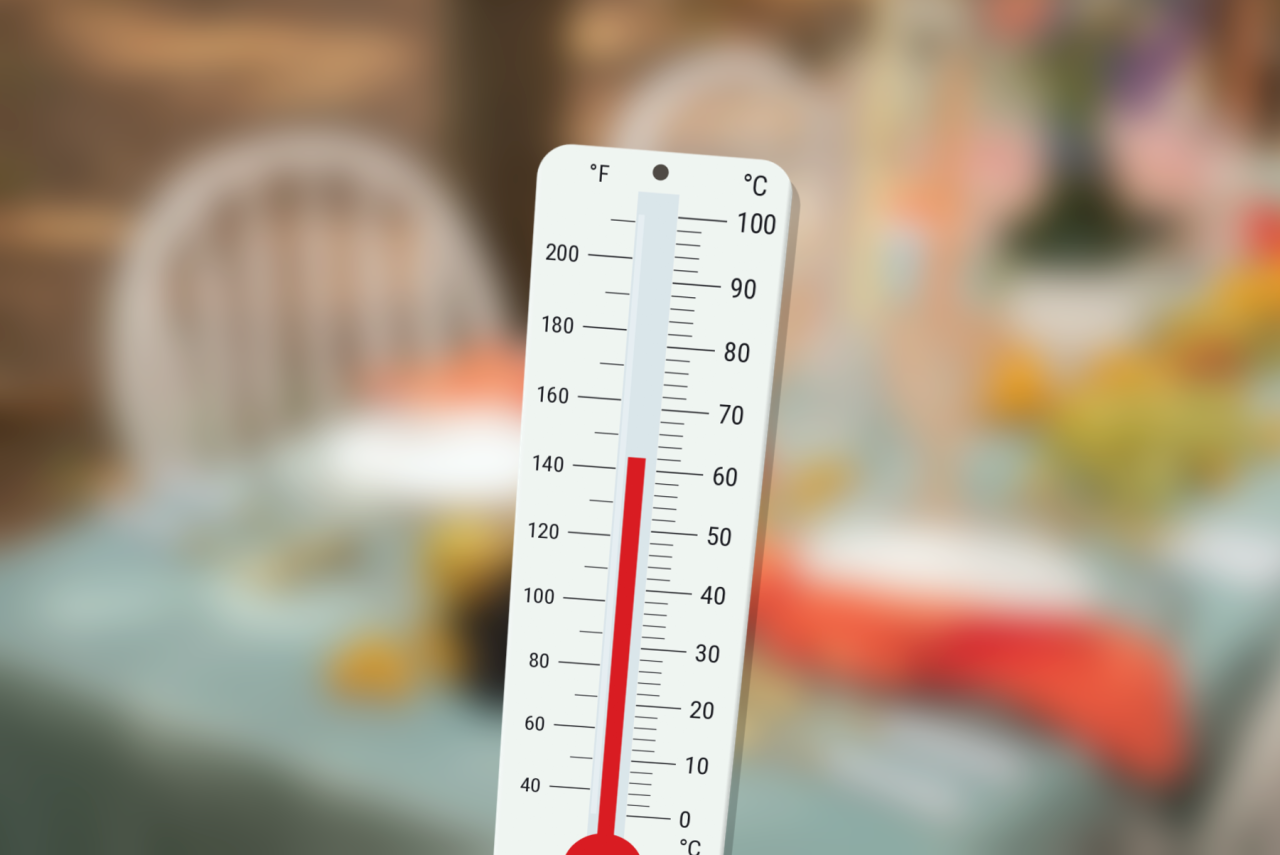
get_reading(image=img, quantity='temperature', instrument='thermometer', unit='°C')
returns 62 °C
